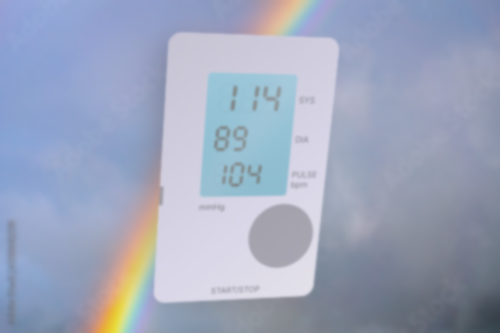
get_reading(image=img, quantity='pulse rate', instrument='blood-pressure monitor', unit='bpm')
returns 104 bpm
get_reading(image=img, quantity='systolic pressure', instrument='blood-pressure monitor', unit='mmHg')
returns 114 mmHg
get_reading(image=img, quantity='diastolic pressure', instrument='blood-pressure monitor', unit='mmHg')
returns 89 mmHg
